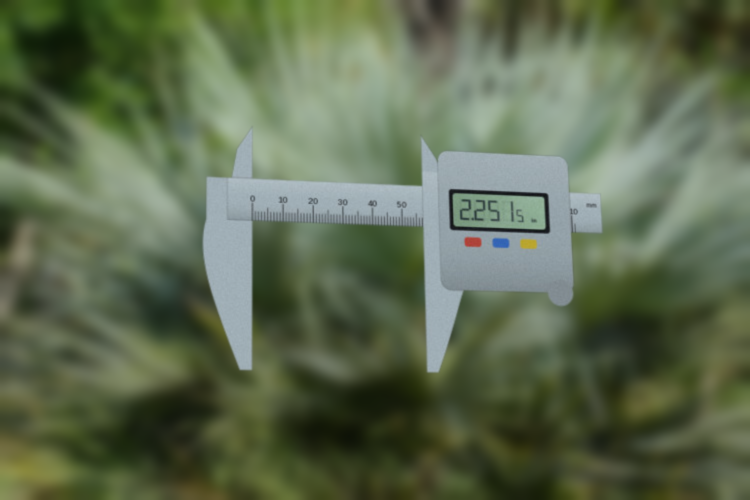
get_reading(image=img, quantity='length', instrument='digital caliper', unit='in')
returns 2.2515 in
